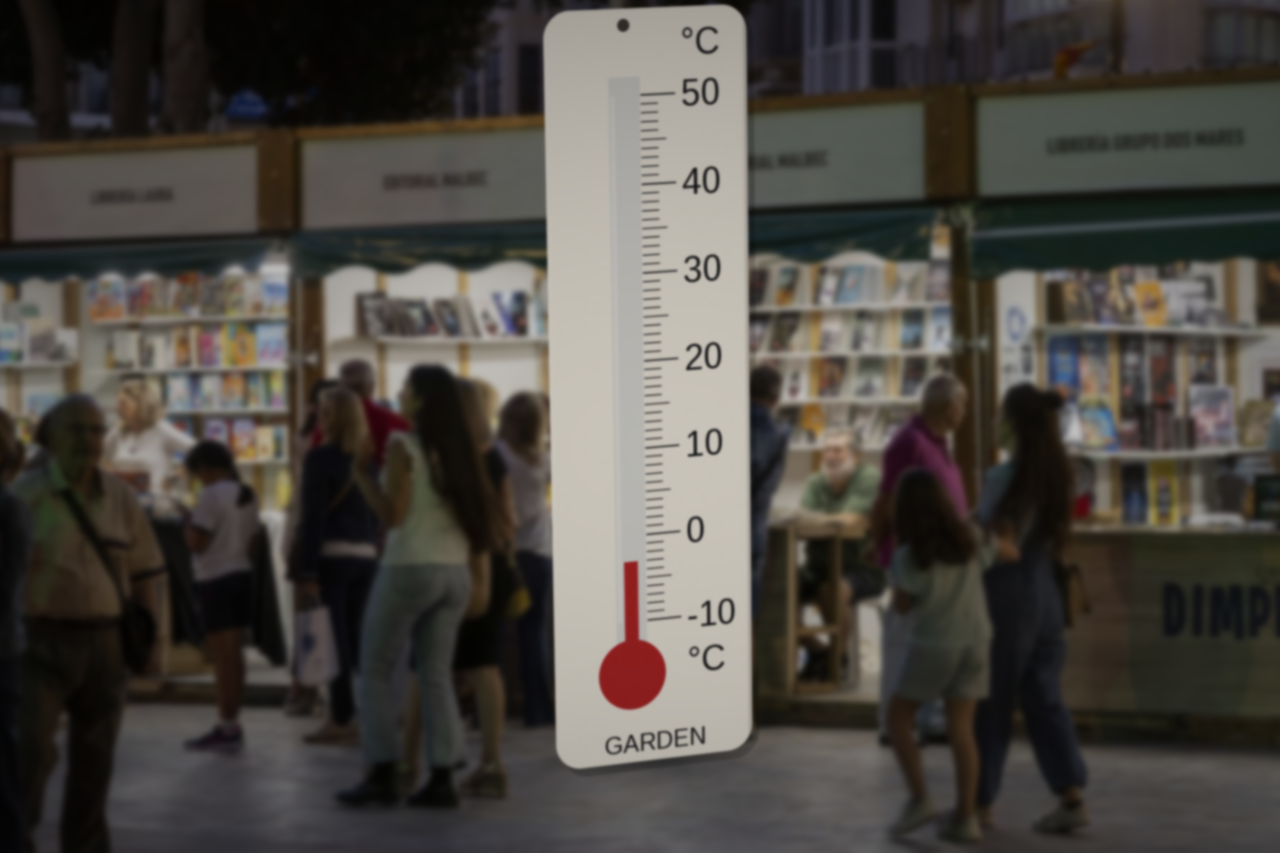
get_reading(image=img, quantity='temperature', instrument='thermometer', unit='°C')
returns -3 °C
